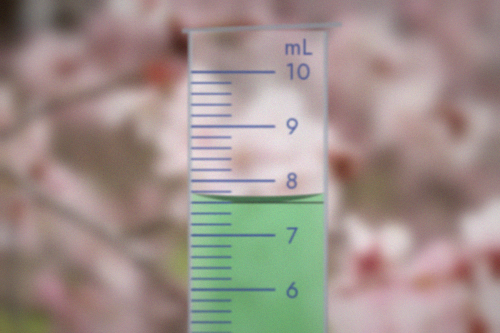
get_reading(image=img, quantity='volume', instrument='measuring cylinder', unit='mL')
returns 7.6 mL
